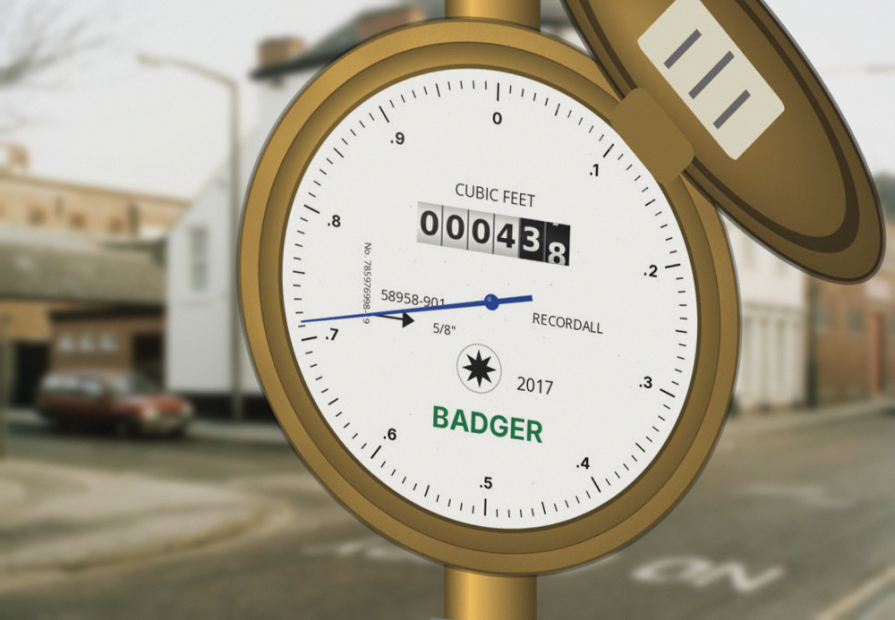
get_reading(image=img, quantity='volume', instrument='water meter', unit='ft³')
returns 437.71 ft³
